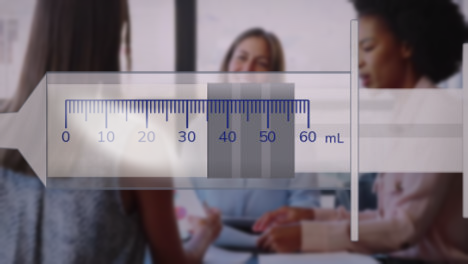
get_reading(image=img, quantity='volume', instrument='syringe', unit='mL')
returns 35 mL
